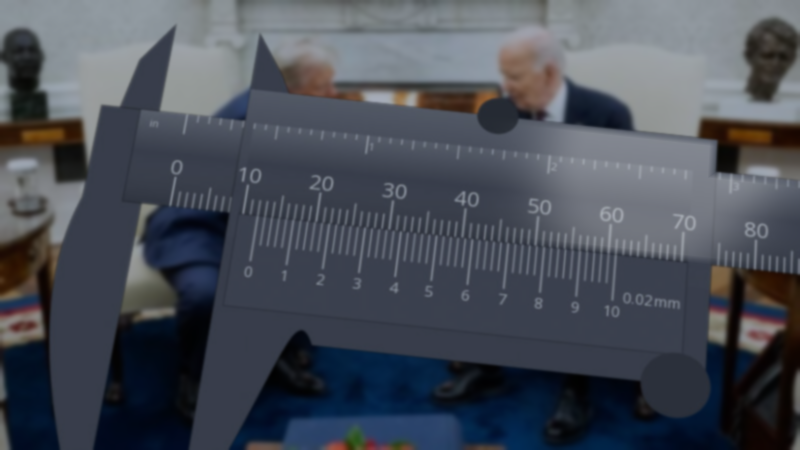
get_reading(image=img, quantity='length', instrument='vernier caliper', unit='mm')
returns 12.0 mm
